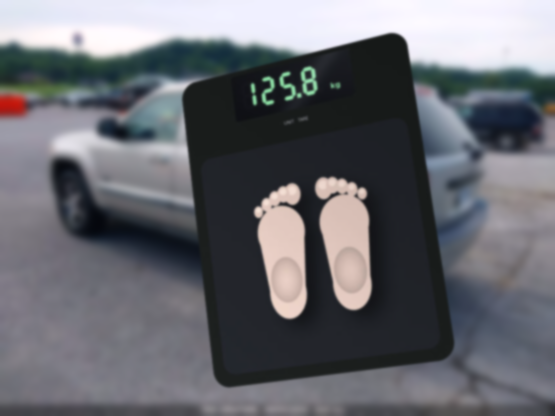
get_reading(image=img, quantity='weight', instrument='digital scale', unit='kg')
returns 125.8 kg
